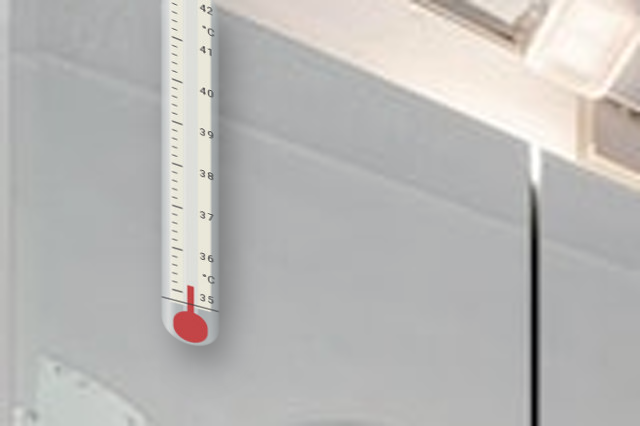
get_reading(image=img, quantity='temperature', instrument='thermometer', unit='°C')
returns 35.2 °C
